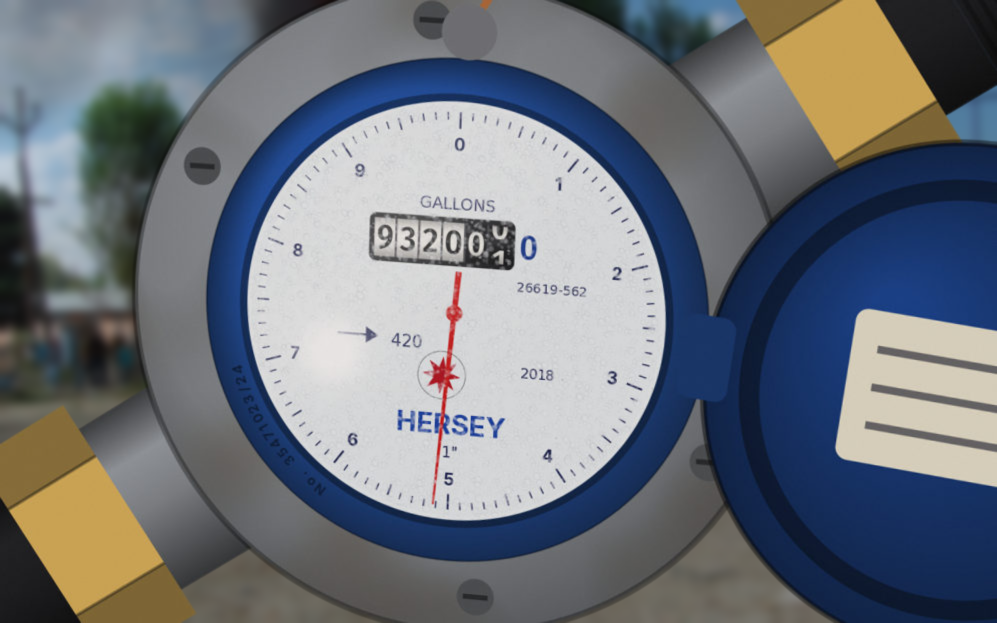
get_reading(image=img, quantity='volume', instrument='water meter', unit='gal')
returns 9320005.1 gal
